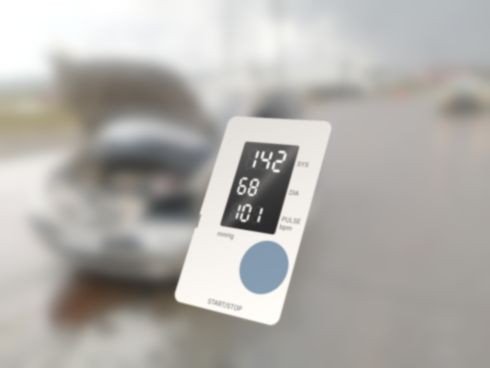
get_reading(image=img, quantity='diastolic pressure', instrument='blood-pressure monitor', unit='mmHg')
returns 68 mmHg
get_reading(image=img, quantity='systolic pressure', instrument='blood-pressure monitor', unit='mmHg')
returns 142 mmHg
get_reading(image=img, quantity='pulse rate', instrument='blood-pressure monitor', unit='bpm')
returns 101 bpm
